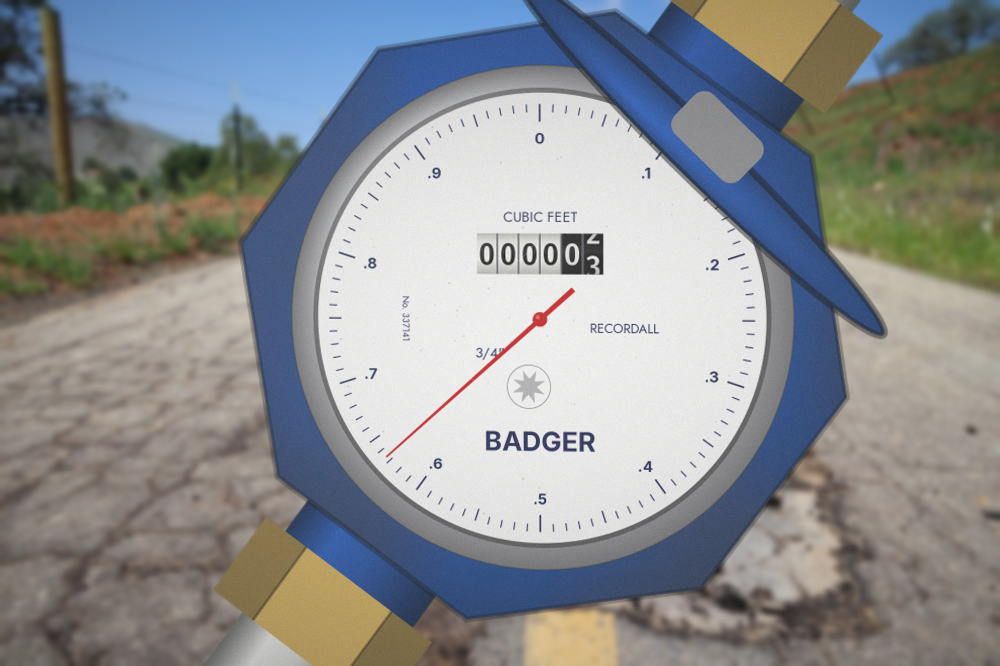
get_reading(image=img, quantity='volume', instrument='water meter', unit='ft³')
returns 2.63 ft³
